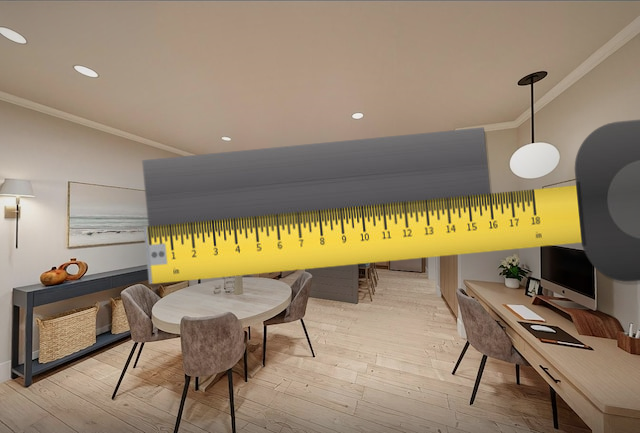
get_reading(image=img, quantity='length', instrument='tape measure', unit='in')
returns 16 in
